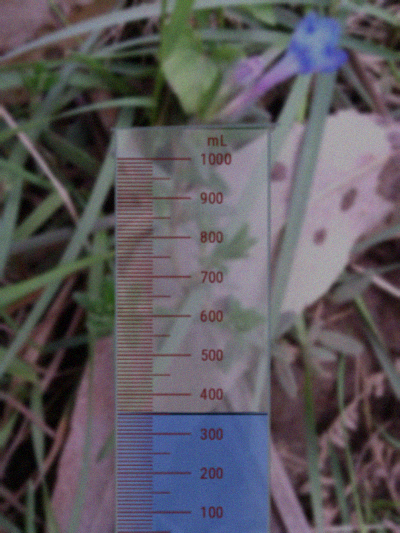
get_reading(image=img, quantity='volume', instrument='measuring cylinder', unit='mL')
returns 350 mL
